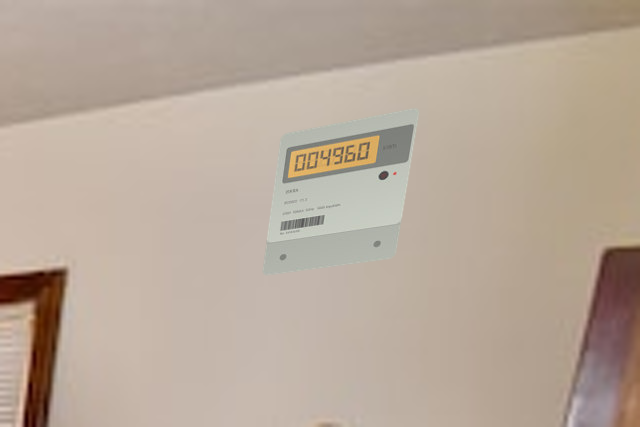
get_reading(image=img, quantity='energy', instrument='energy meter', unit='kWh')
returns 4960 kWh
